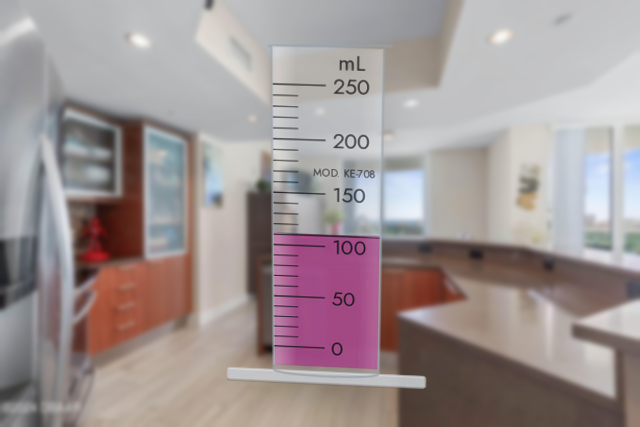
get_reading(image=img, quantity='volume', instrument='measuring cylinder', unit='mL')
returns 110 mL
